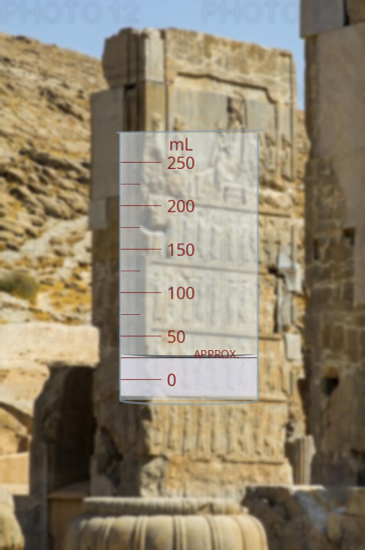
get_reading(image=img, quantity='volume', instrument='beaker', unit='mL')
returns 25 mL
